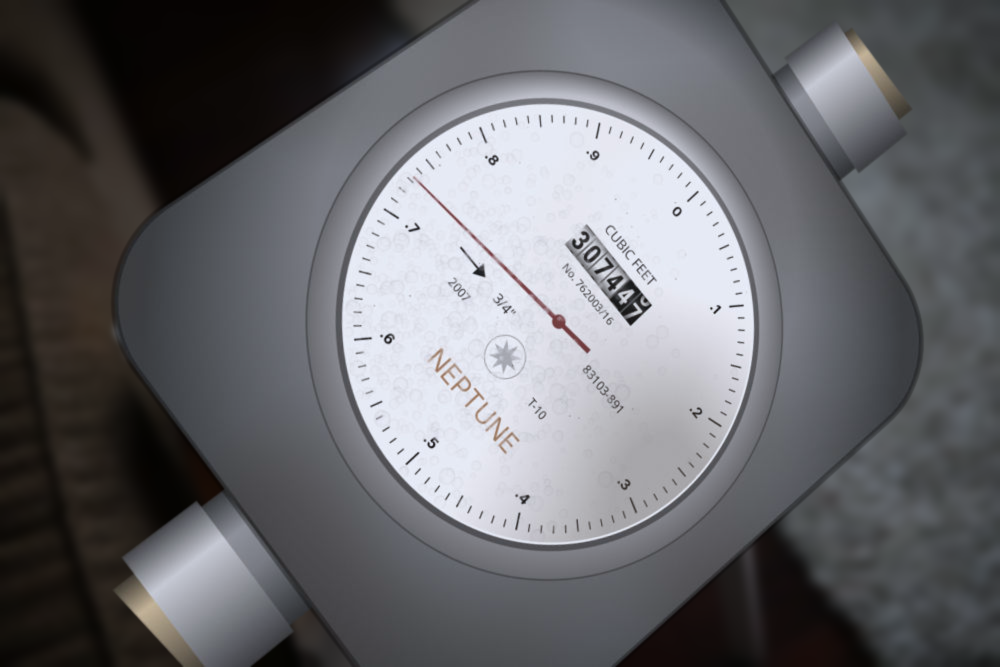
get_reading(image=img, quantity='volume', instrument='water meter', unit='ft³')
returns 307446.73 ft³
